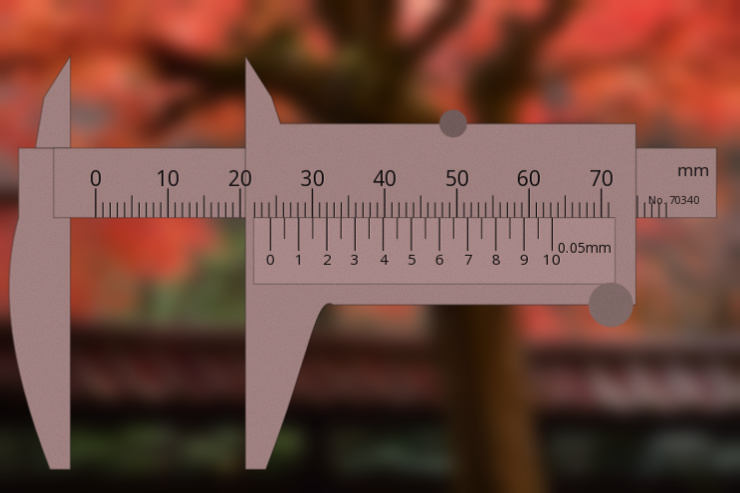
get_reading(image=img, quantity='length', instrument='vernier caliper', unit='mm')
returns 24.2 mm
